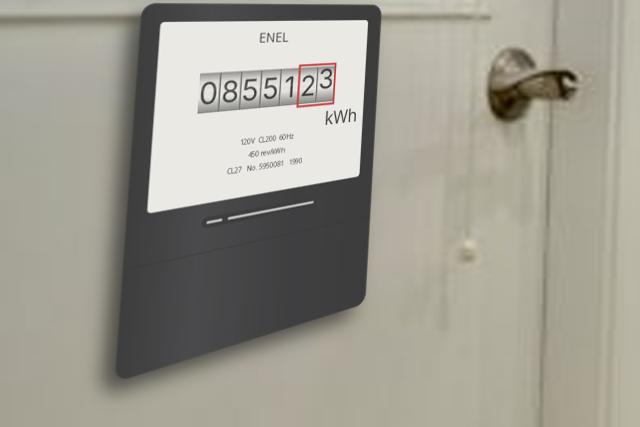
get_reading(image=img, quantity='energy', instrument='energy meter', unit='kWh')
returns 8551.23 kWh
